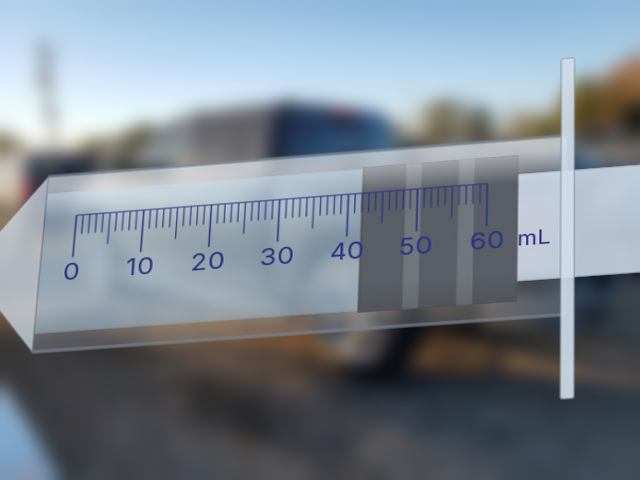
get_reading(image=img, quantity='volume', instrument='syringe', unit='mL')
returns 42 mL
